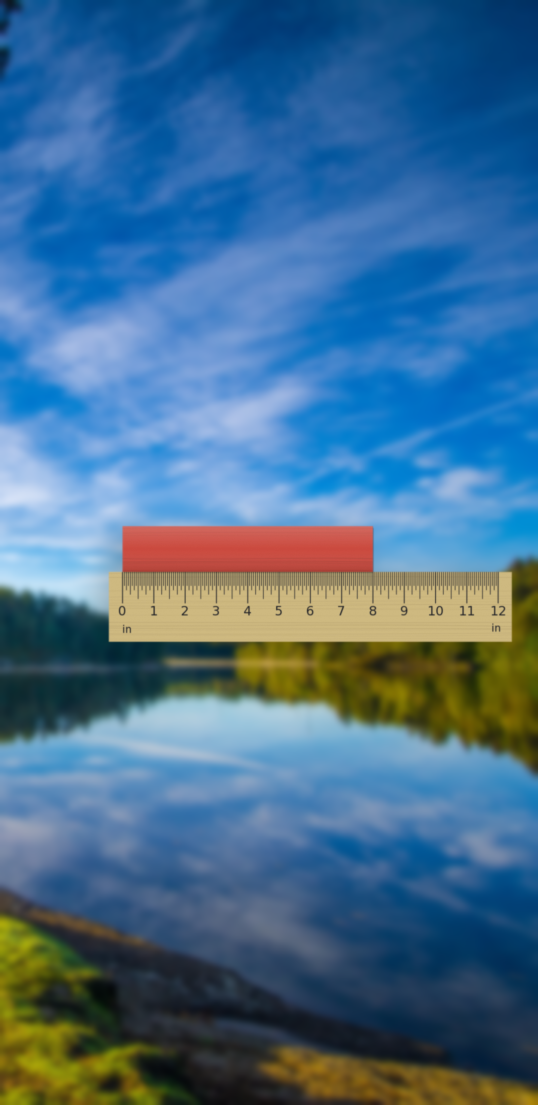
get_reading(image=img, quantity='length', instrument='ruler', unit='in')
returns 8 in
